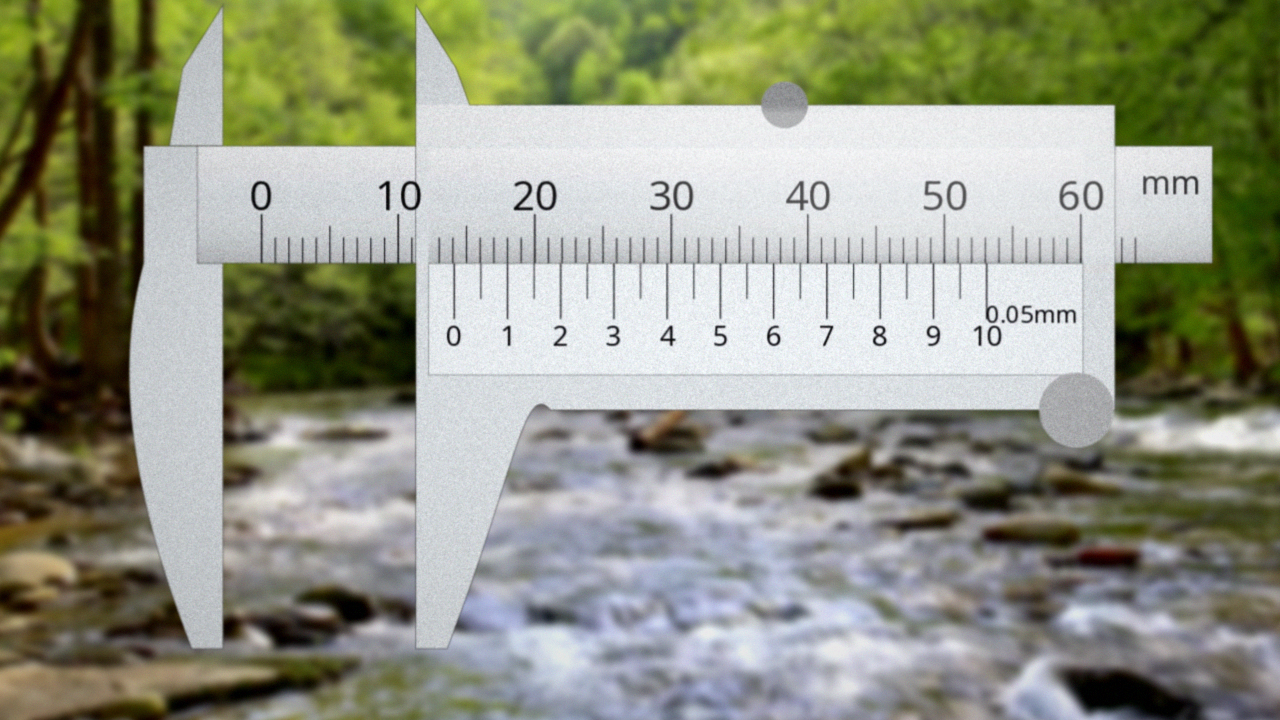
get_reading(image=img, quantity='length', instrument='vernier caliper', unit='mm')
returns 14.1 mm
